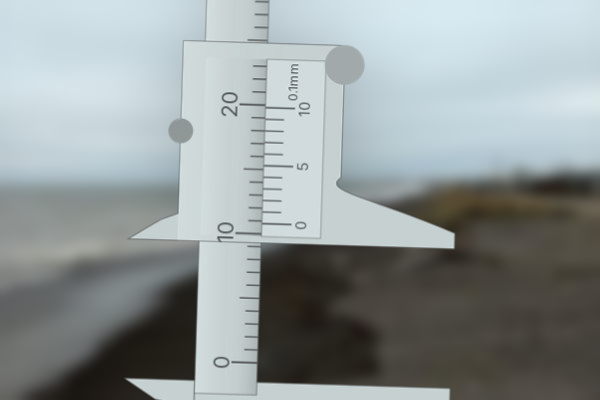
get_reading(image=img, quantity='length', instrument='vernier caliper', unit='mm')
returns 10.8 mm
